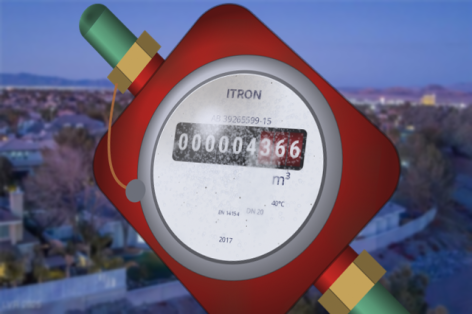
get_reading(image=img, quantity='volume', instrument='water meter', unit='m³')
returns 4.366 m³
